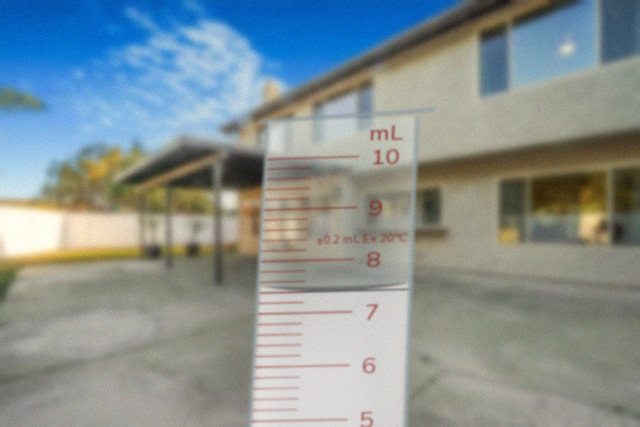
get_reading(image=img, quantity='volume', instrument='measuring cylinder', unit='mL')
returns 7.4 mL
